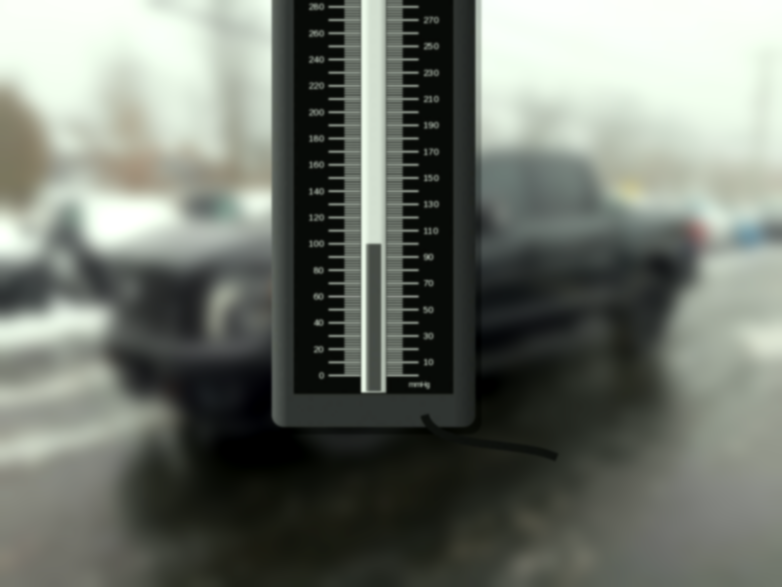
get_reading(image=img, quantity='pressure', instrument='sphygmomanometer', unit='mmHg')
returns 100 mmHg
